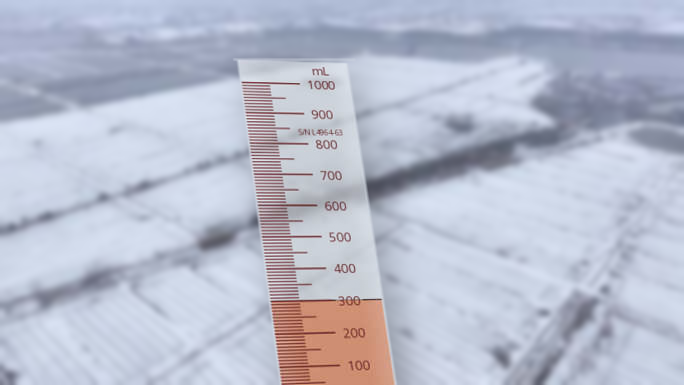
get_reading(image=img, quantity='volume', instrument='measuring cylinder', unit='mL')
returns 300 mL
